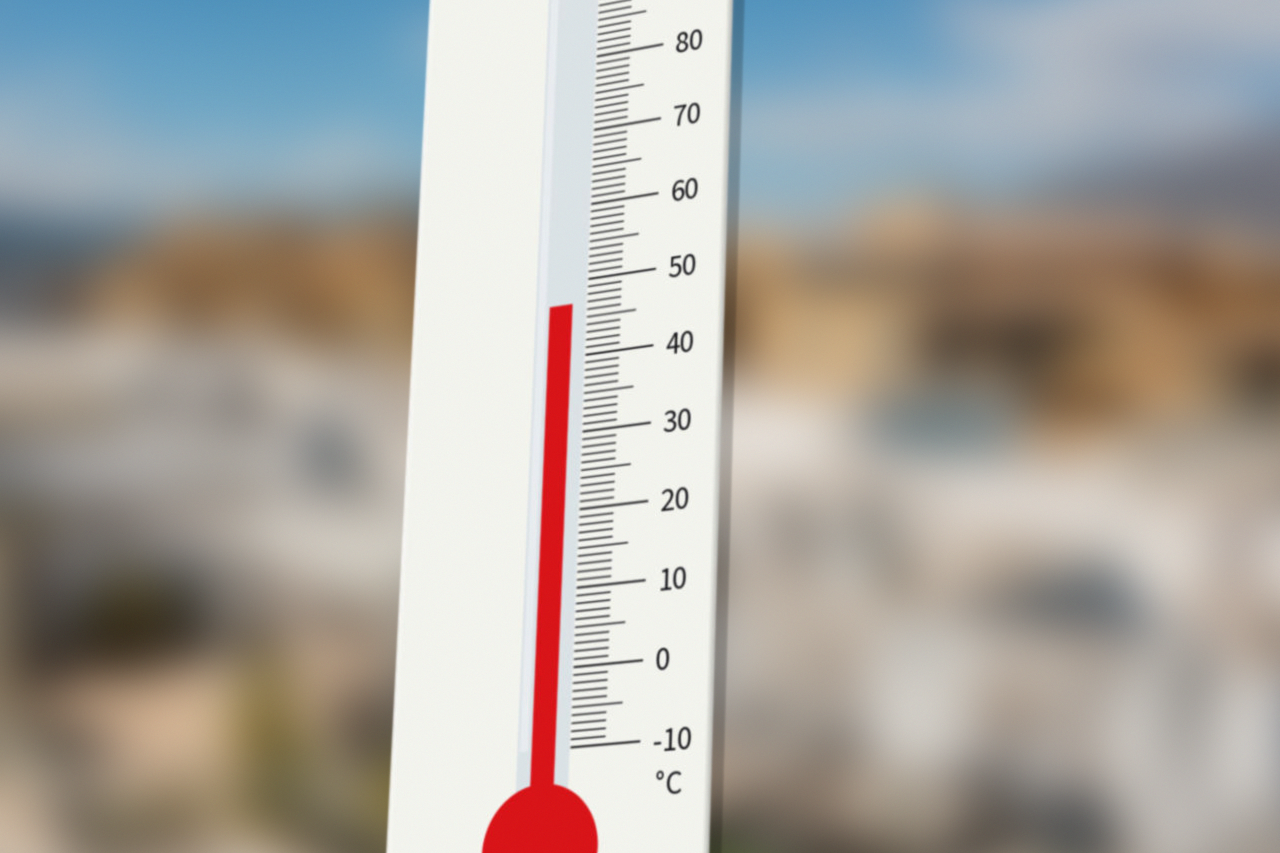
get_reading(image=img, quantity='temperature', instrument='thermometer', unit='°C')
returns 47 °C
